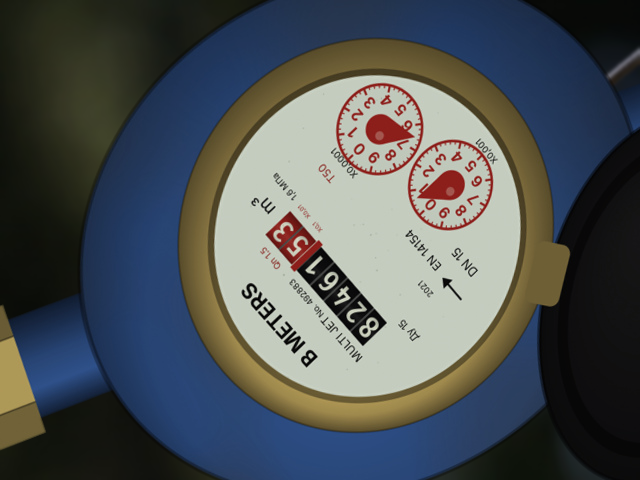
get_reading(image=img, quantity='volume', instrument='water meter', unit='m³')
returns 82461.5306 m³
